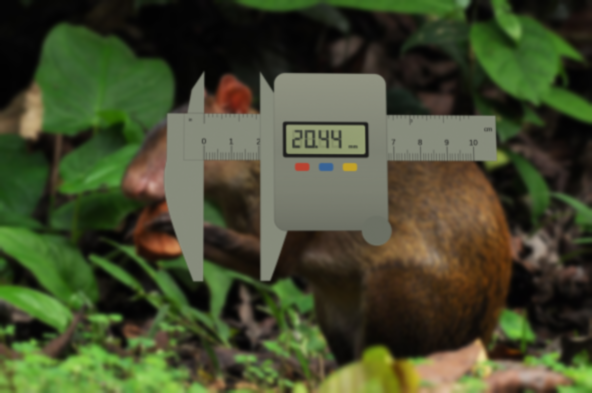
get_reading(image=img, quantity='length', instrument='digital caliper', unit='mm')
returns 20.44 mm
